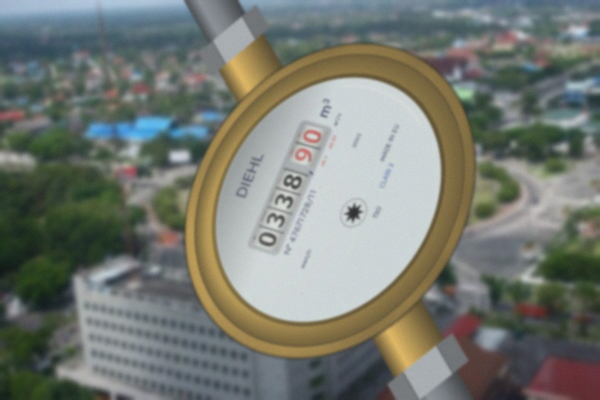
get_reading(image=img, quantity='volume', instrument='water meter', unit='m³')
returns 338.90 m³
